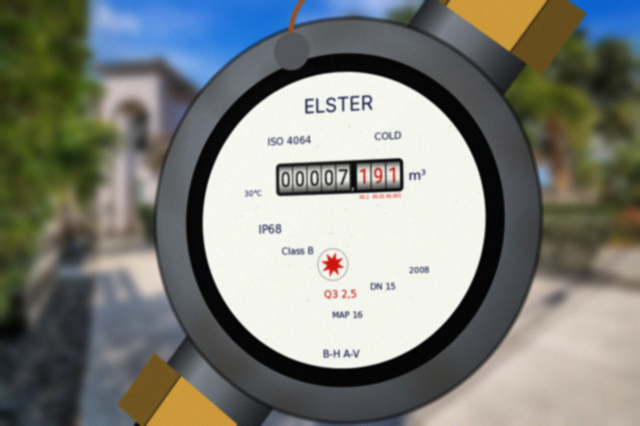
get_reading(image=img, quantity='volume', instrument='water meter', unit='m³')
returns 7.191 m³
